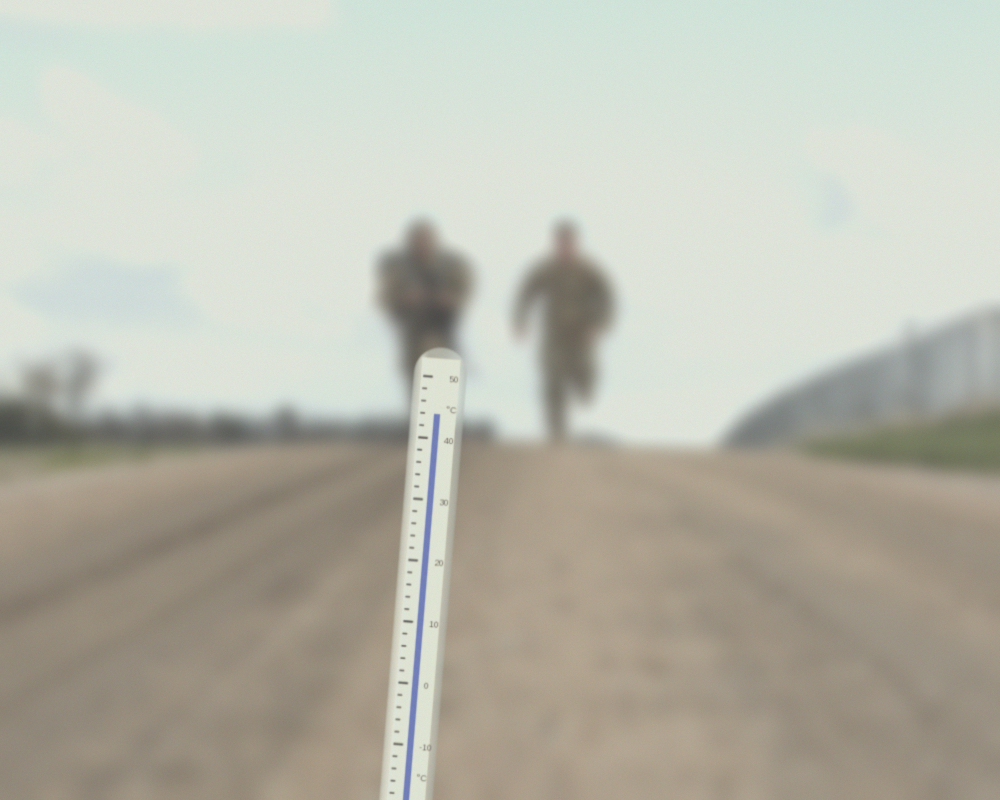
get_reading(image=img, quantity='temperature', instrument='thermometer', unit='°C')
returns 44 °C
